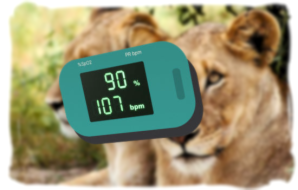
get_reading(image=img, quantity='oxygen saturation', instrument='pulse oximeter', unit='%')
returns 90 %
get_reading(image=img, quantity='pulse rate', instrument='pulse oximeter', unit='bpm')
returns 107 bpm
